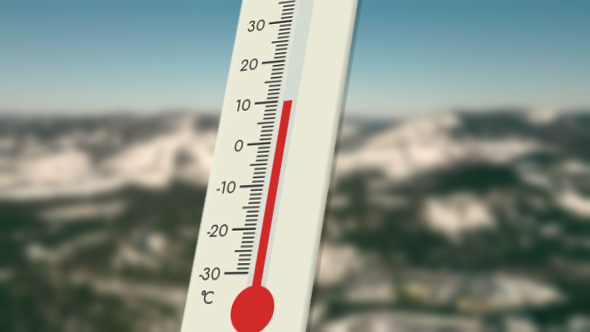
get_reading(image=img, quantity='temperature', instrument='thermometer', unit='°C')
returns 10 °C
